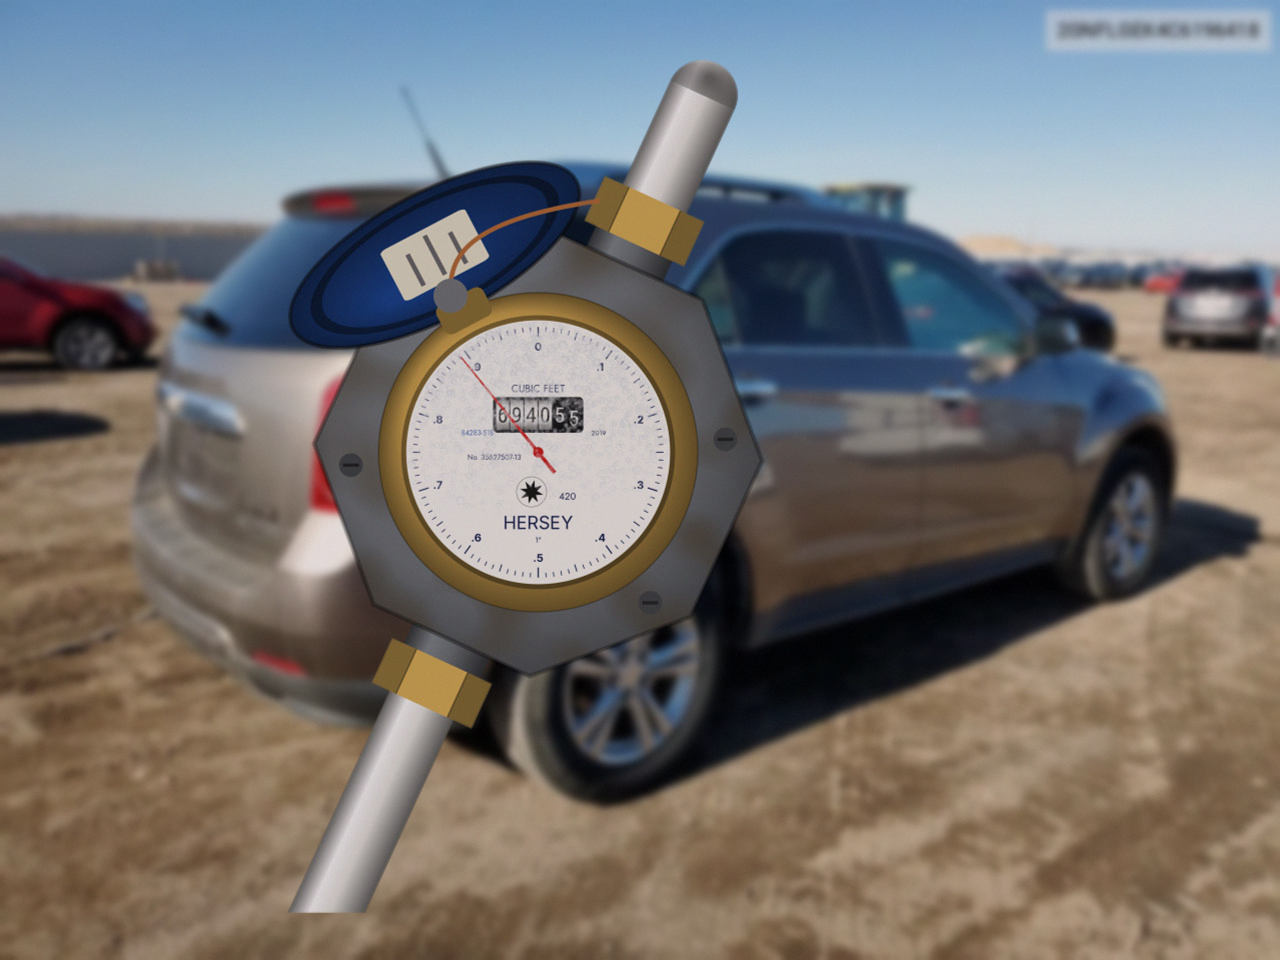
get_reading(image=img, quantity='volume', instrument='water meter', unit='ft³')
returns 694054.89 ft³
